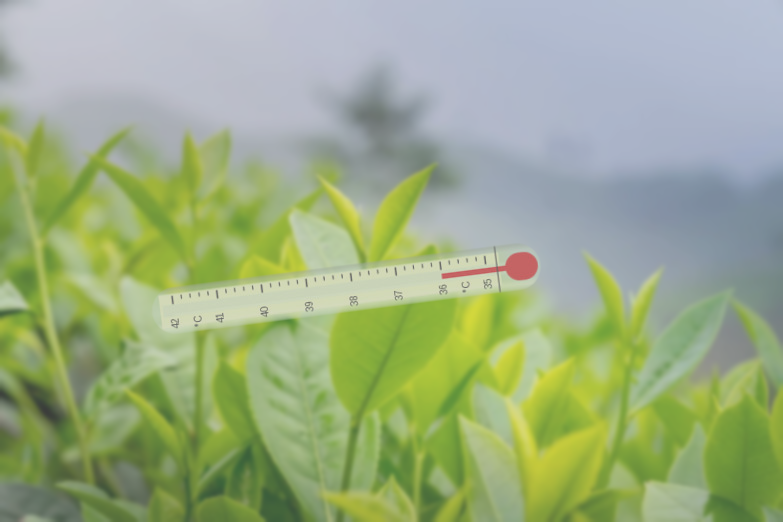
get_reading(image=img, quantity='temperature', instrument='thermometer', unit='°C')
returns 36 °C
